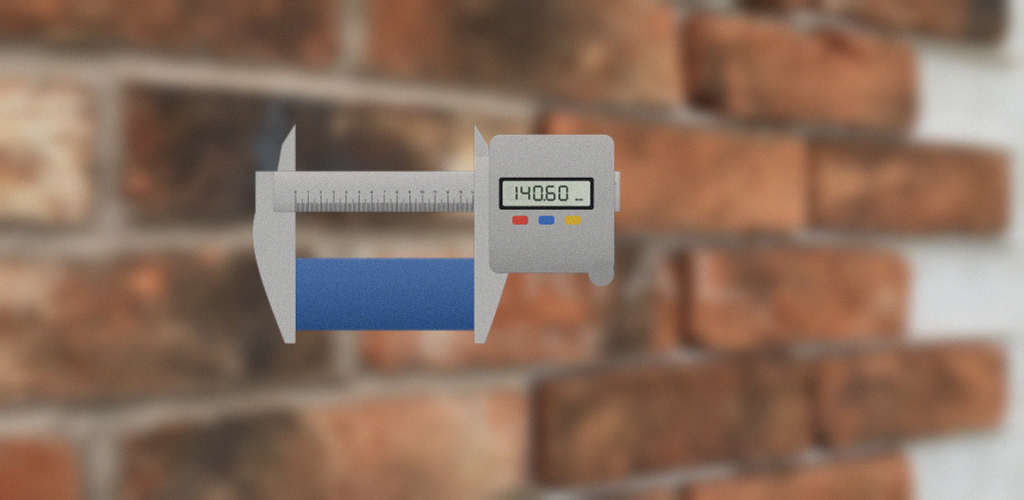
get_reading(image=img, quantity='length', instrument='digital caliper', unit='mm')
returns 140.60 mm
